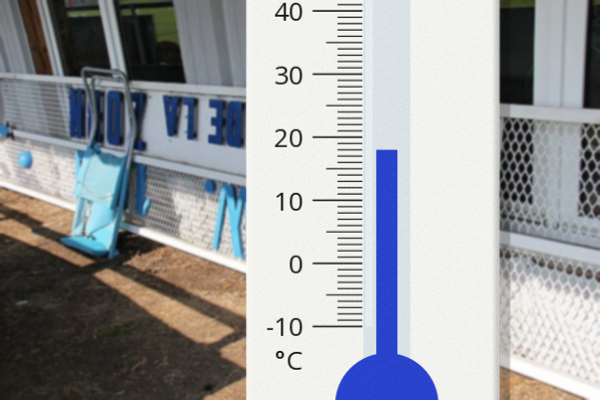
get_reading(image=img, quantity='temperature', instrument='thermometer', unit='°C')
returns 18 °C
